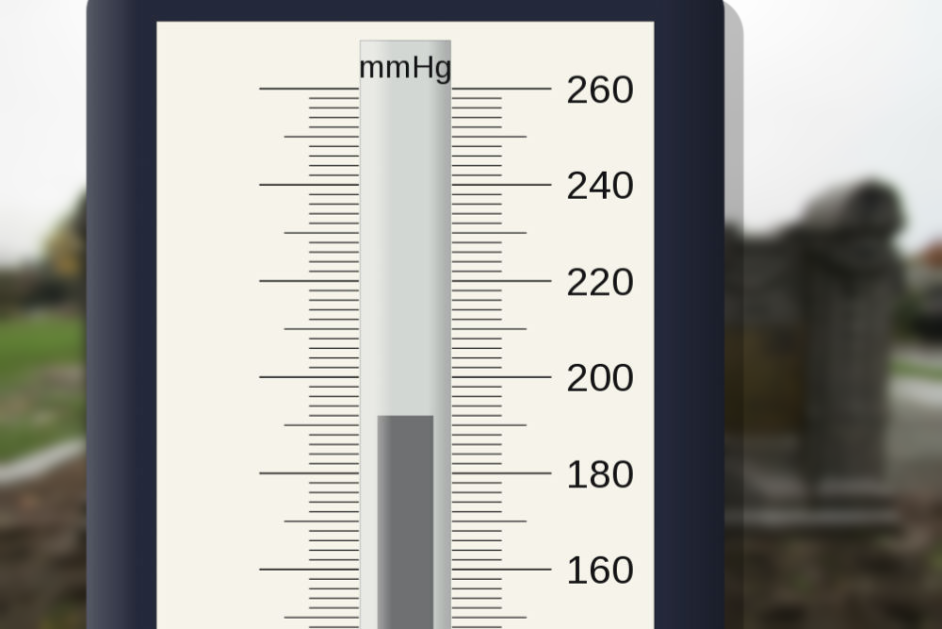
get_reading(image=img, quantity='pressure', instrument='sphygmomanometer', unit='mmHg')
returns 192 mmHg
